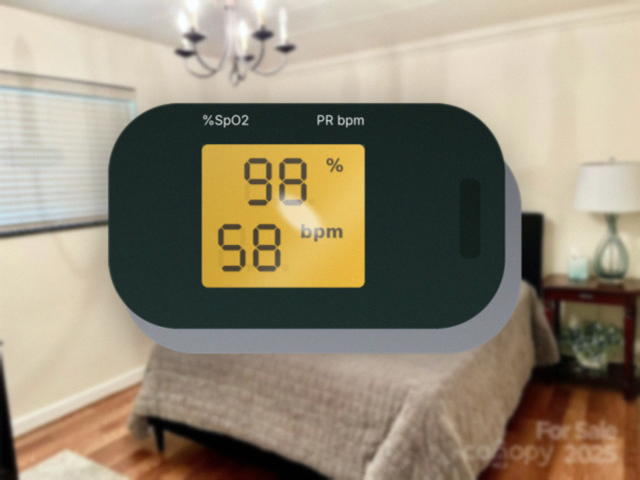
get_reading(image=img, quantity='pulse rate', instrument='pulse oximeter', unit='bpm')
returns 58 bpm
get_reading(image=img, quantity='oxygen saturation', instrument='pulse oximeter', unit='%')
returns 98 %
